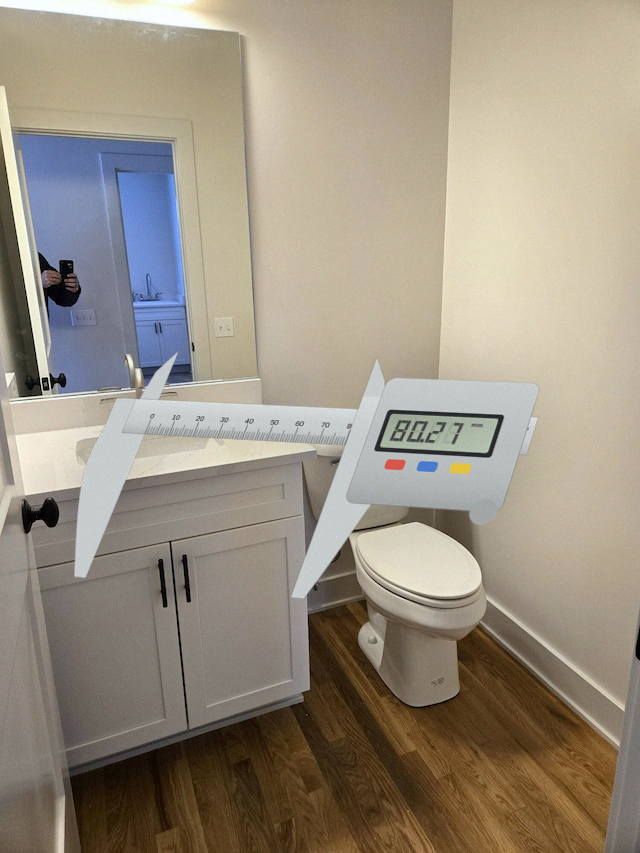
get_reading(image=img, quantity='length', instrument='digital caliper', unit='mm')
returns 80.27 mm
